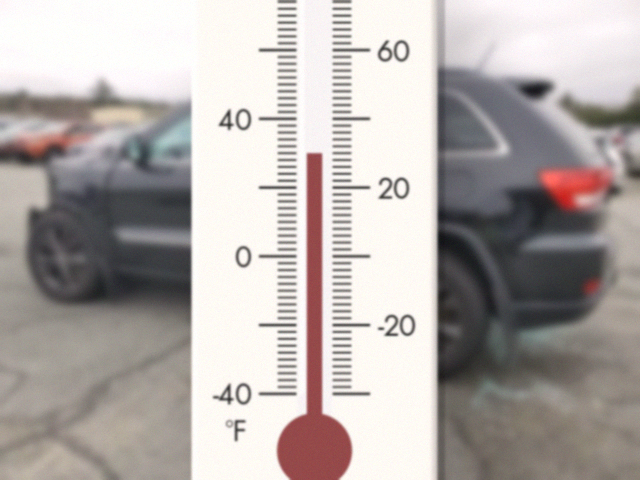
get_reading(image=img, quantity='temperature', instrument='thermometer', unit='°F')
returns 30 °F
